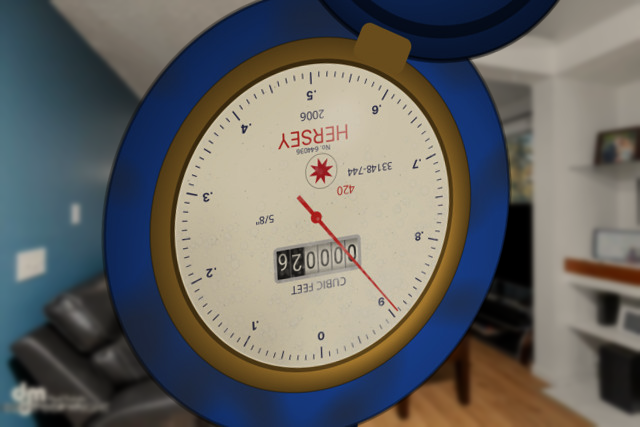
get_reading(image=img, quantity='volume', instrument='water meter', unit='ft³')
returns 25.89 ft³
